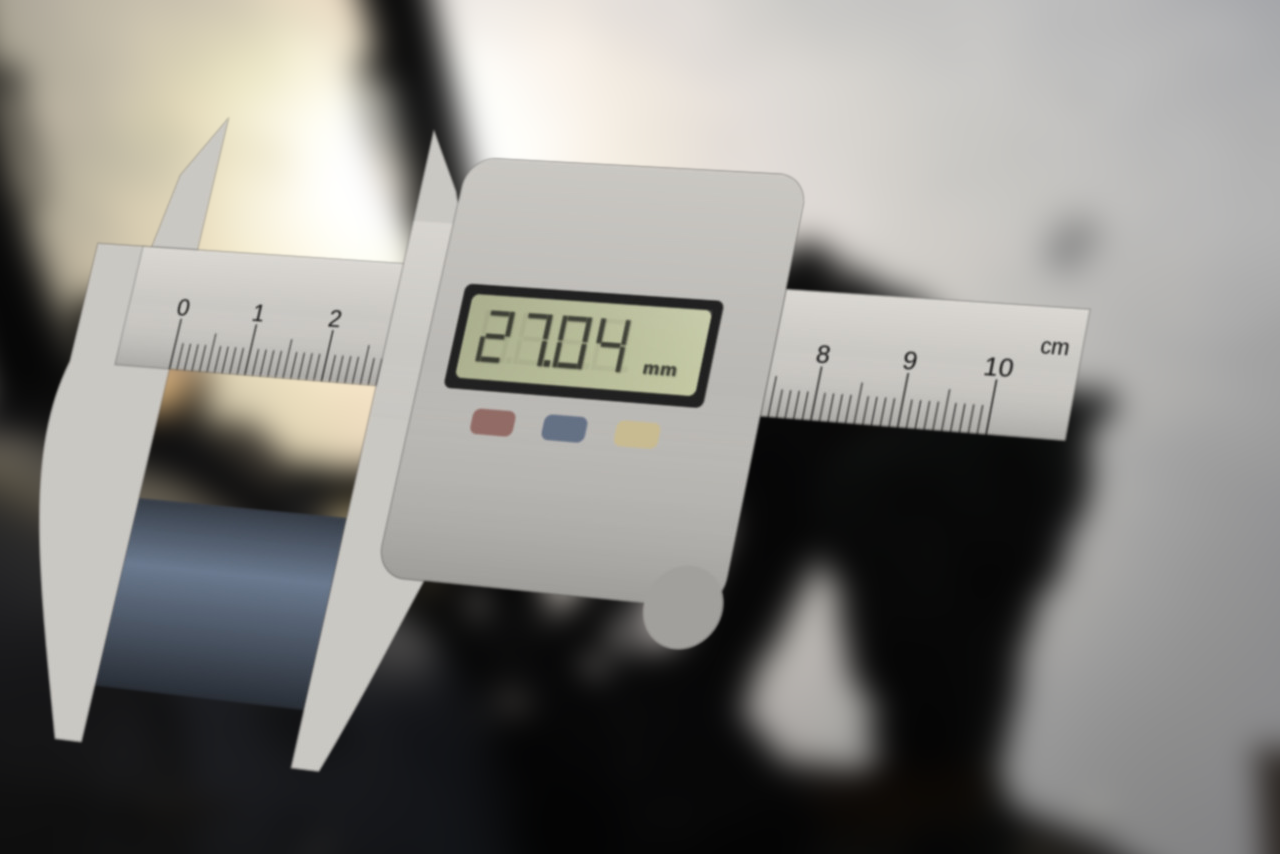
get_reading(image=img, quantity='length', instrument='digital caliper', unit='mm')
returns 27.04 mm
